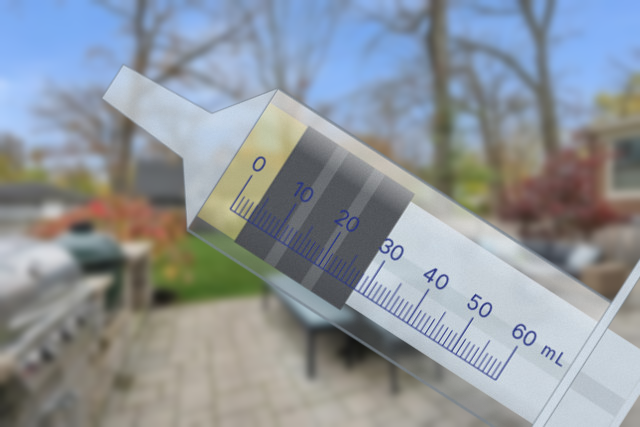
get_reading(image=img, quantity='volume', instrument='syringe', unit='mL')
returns 4 mL
